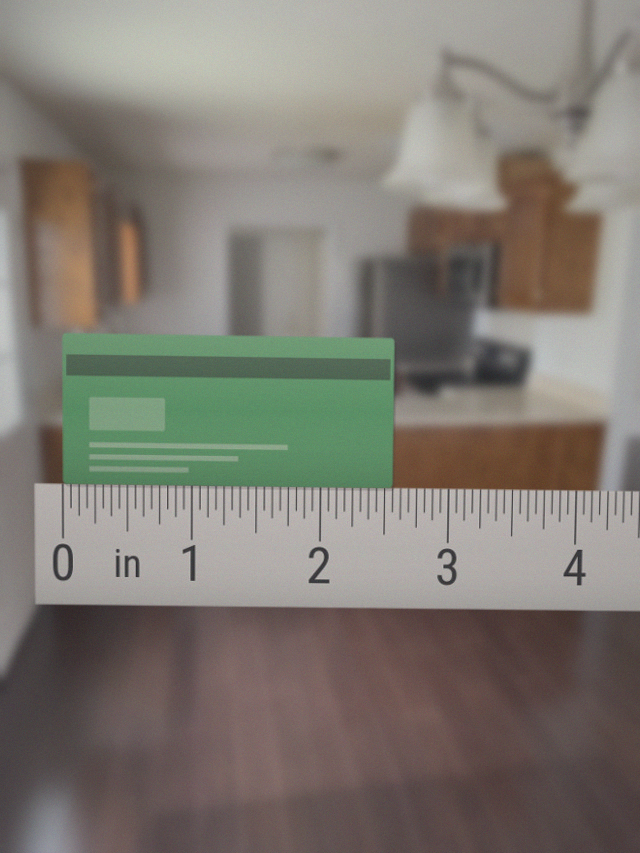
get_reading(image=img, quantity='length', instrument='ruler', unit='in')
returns 2.5625 in
